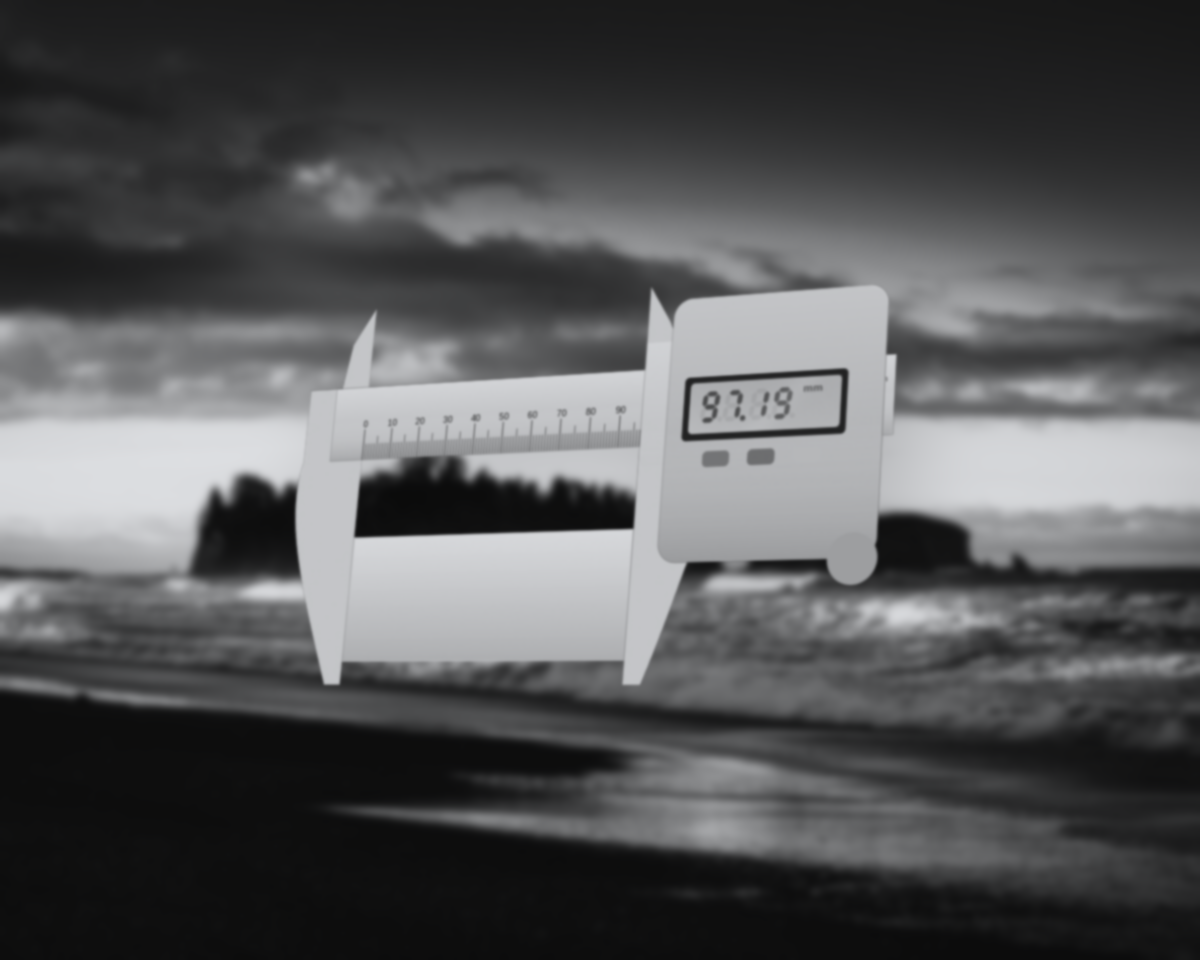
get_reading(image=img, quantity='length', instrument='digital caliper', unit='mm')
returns 97.19 mm
